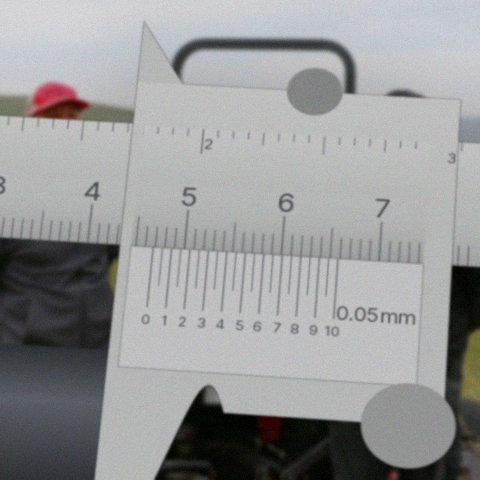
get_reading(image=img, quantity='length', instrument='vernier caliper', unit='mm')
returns 46.8 mm
